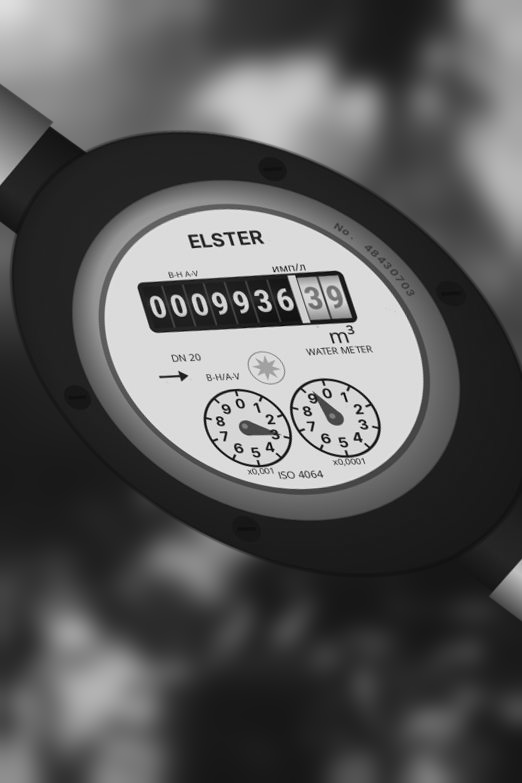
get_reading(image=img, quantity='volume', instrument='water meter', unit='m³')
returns 9936.3929 m³
